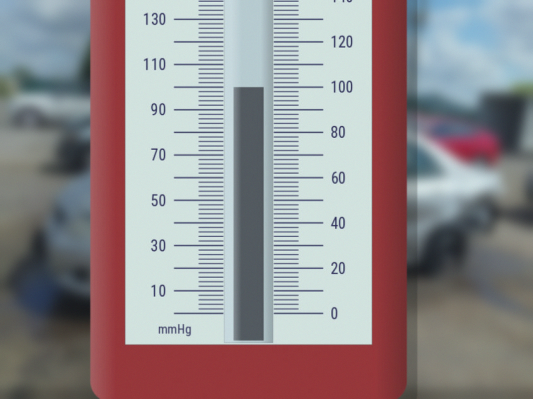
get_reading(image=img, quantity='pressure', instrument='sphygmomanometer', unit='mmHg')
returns 100 mmHg
